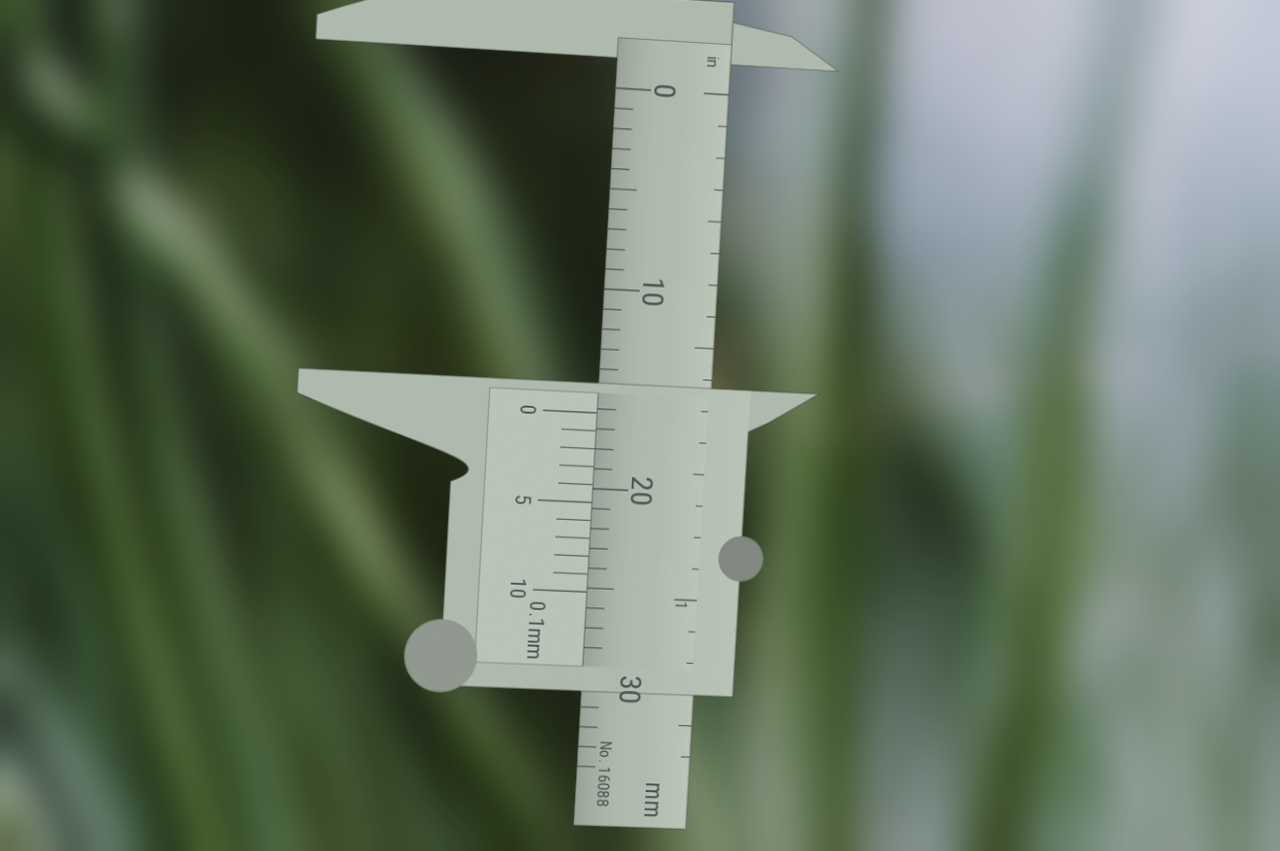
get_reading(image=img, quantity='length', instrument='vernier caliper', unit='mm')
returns 16.2 mm
